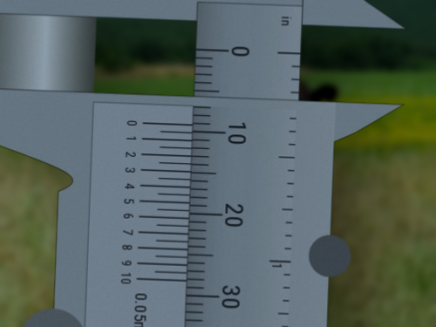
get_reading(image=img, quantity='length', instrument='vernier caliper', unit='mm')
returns 9.2 mm
